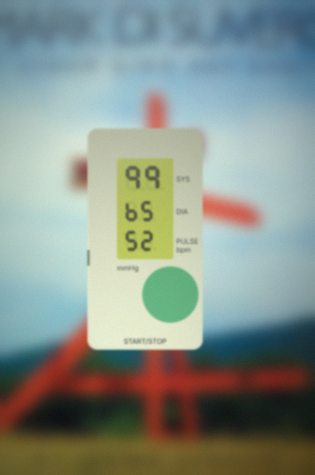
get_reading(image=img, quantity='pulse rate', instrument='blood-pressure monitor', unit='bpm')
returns 52 bpm
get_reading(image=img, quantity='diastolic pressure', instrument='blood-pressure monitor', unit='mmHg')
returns 65 mmHg
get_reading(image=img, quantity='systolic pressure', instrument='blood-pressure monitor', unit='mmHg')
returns 99 mmHg
